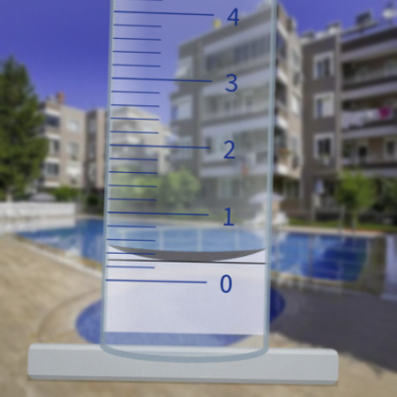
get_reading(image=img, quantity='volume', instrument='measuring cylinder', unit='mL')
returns 0.3 mL
